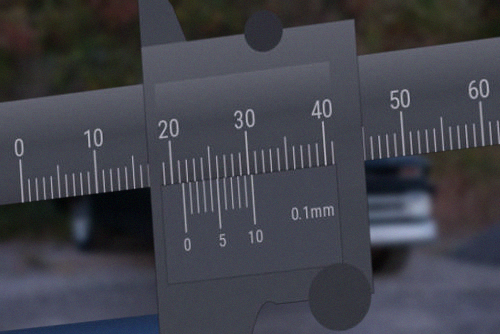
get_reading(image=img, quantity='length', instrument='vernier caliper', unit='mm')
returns 21.4 mm
